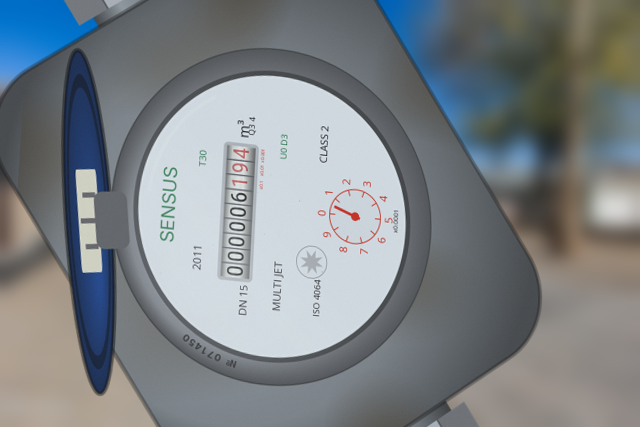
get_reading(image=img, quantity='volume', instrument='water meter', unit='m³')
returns 6.1940 m³
